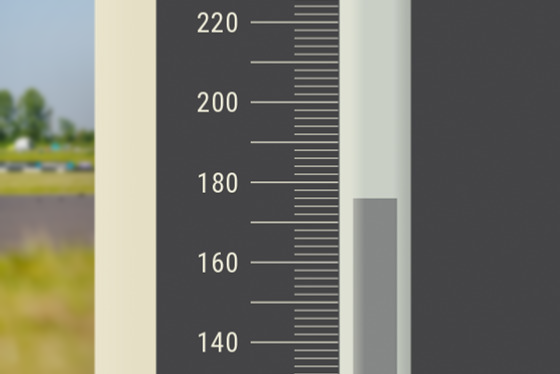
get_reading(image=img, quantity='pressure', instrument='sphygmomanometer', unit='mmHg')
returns 176 mmHg
